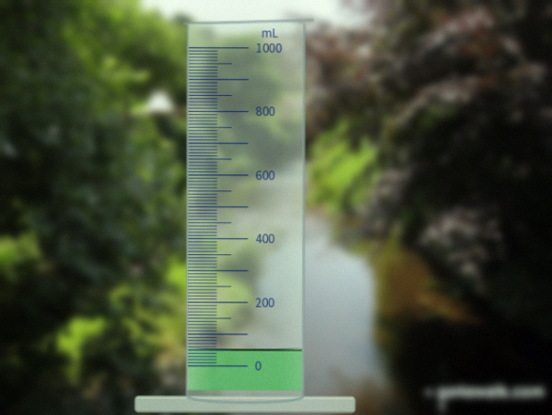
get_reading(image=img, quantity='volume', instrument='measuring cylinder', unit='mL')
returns 50 mL
